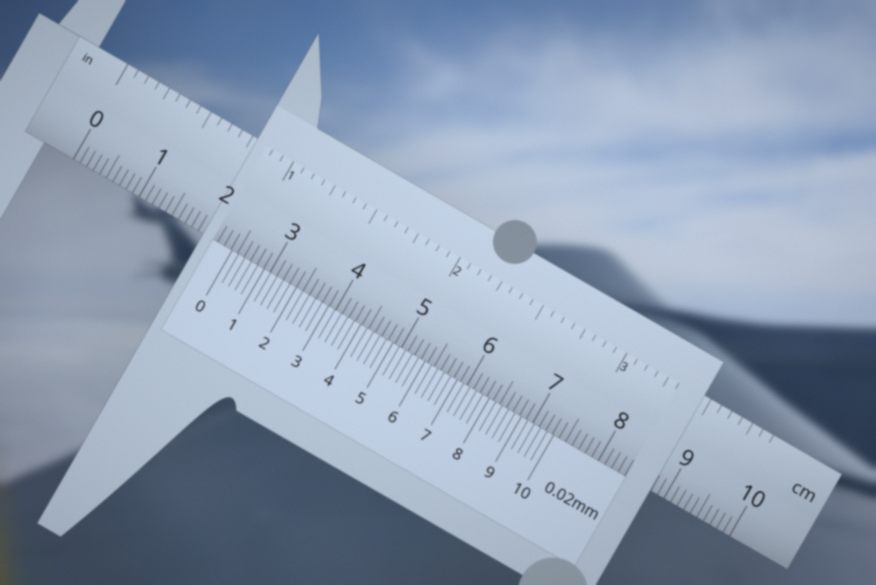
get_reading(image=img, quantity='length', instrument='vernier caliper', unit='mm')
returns 24.2 mm
